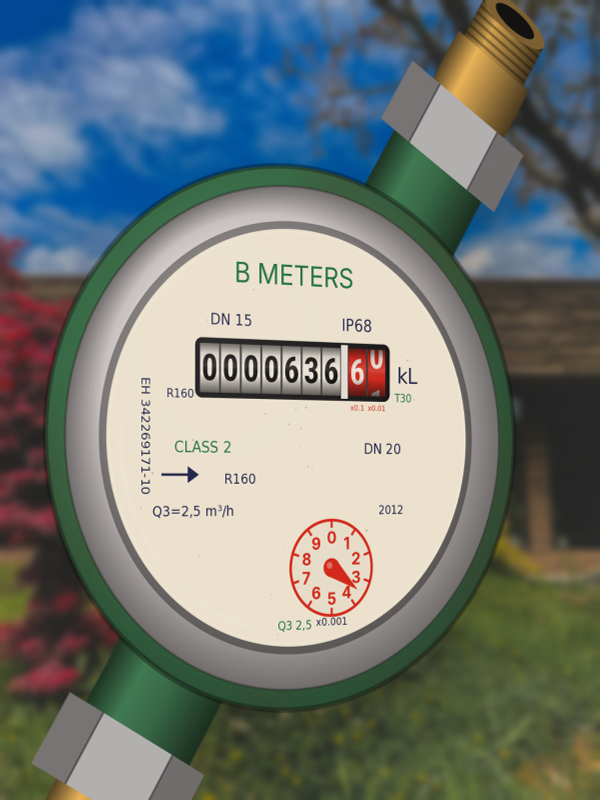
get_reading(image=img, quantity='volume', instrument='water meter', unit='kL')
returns 636.603 kL
